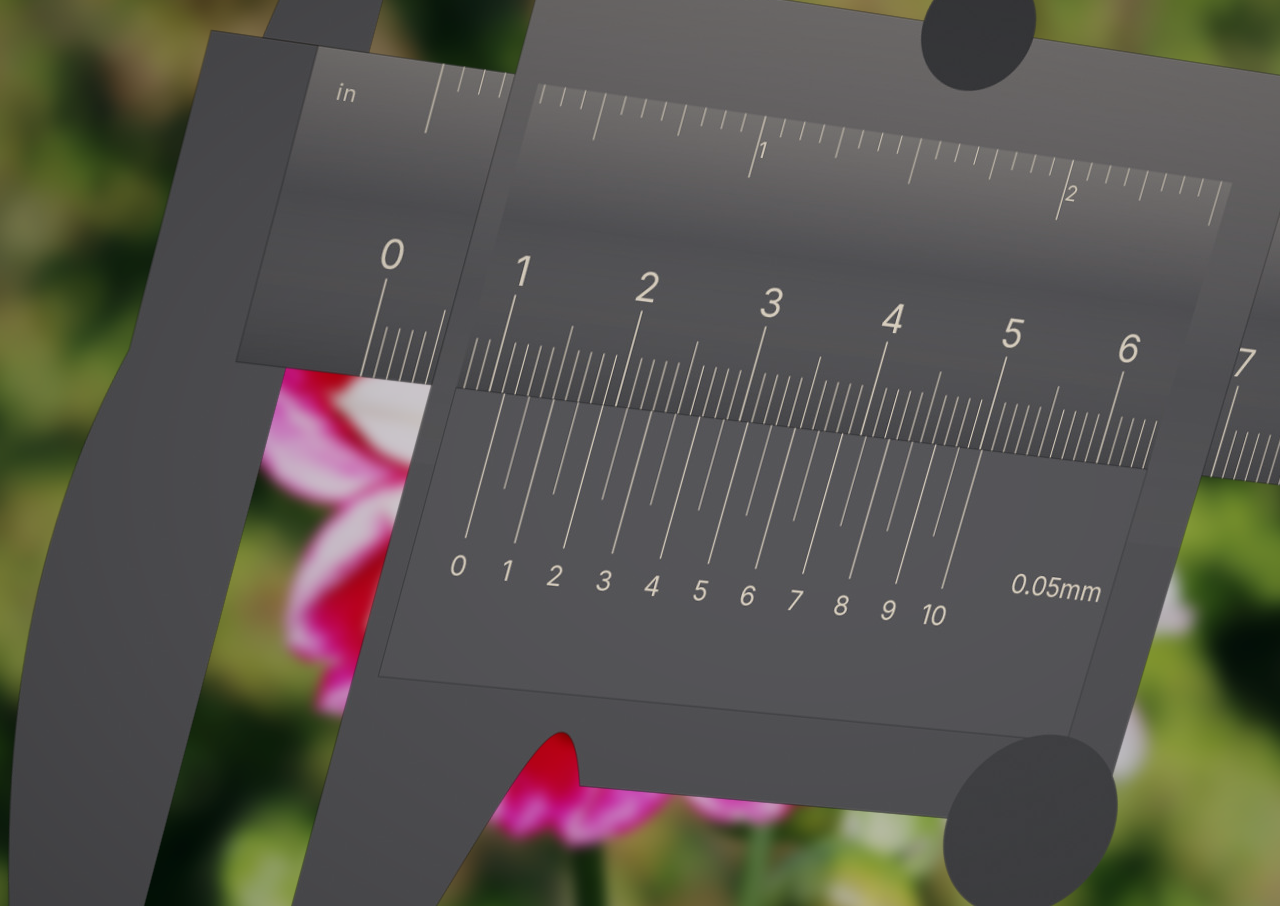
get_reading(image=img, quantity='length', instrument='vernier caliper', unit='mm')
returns 11.2 mm
